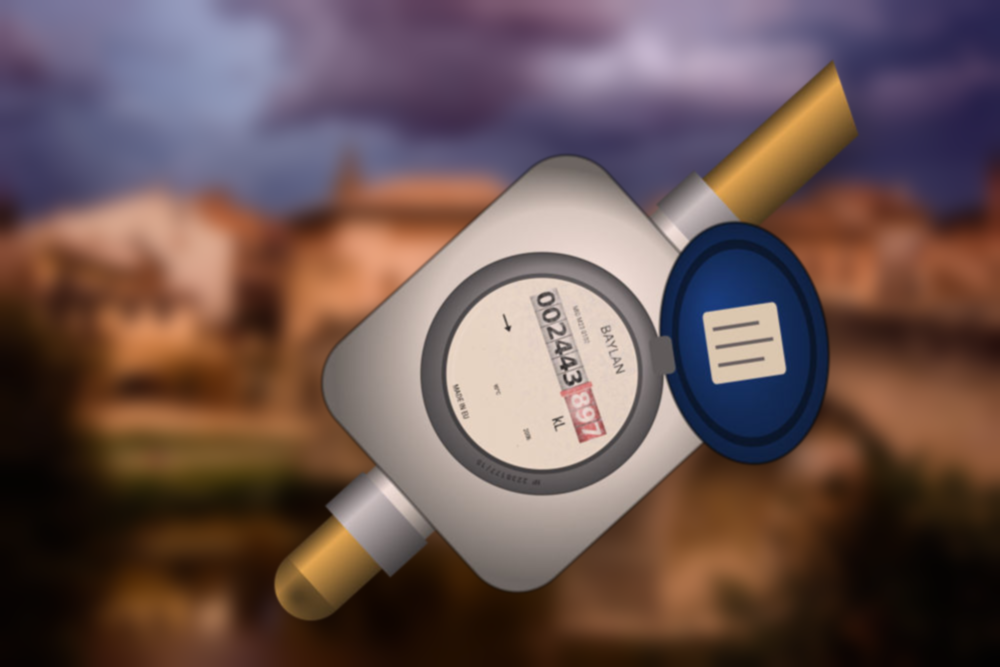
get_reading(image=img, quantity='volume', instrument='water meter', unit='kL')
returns 2443.897 kL
